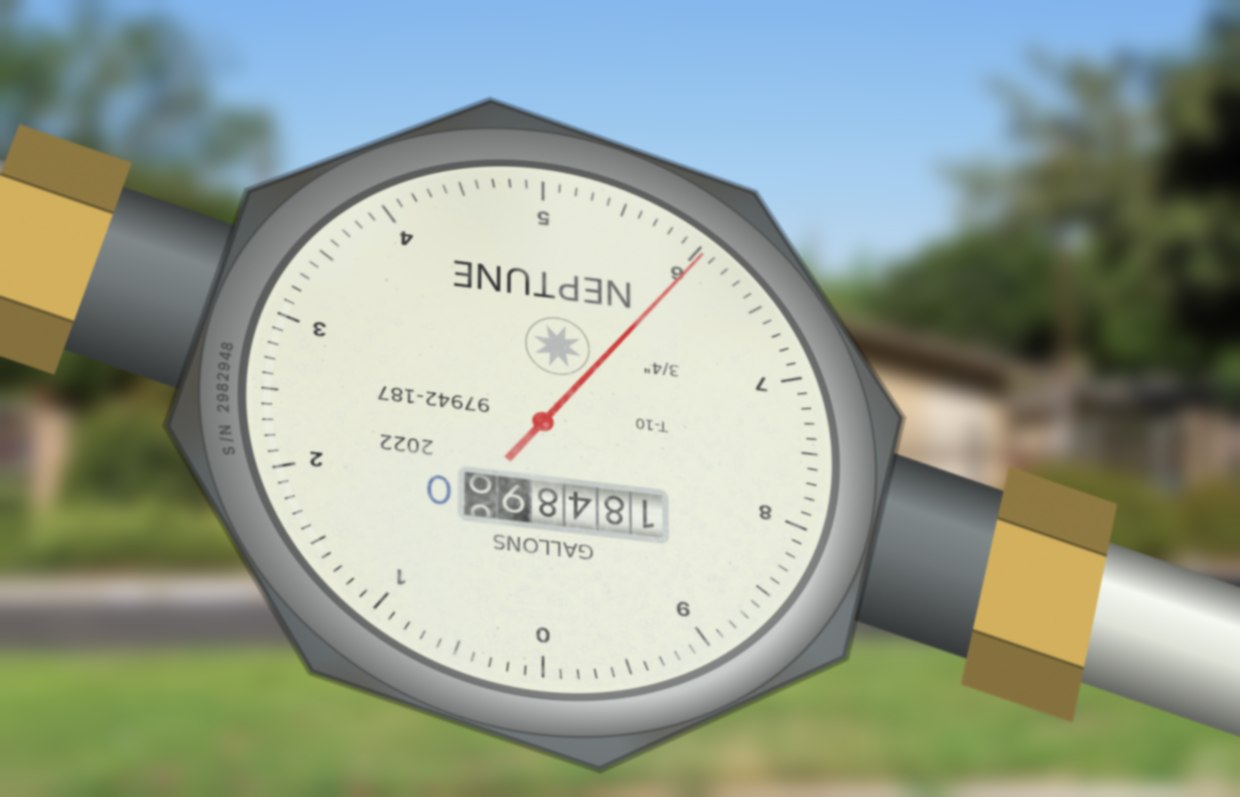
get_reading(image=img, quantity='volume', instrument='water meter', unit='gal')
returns 1848986.0 gal
